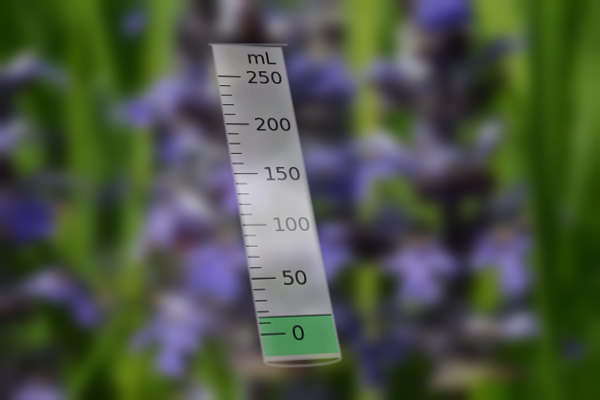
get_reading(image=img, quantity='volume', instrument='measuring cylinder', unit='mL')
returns 15 mL
